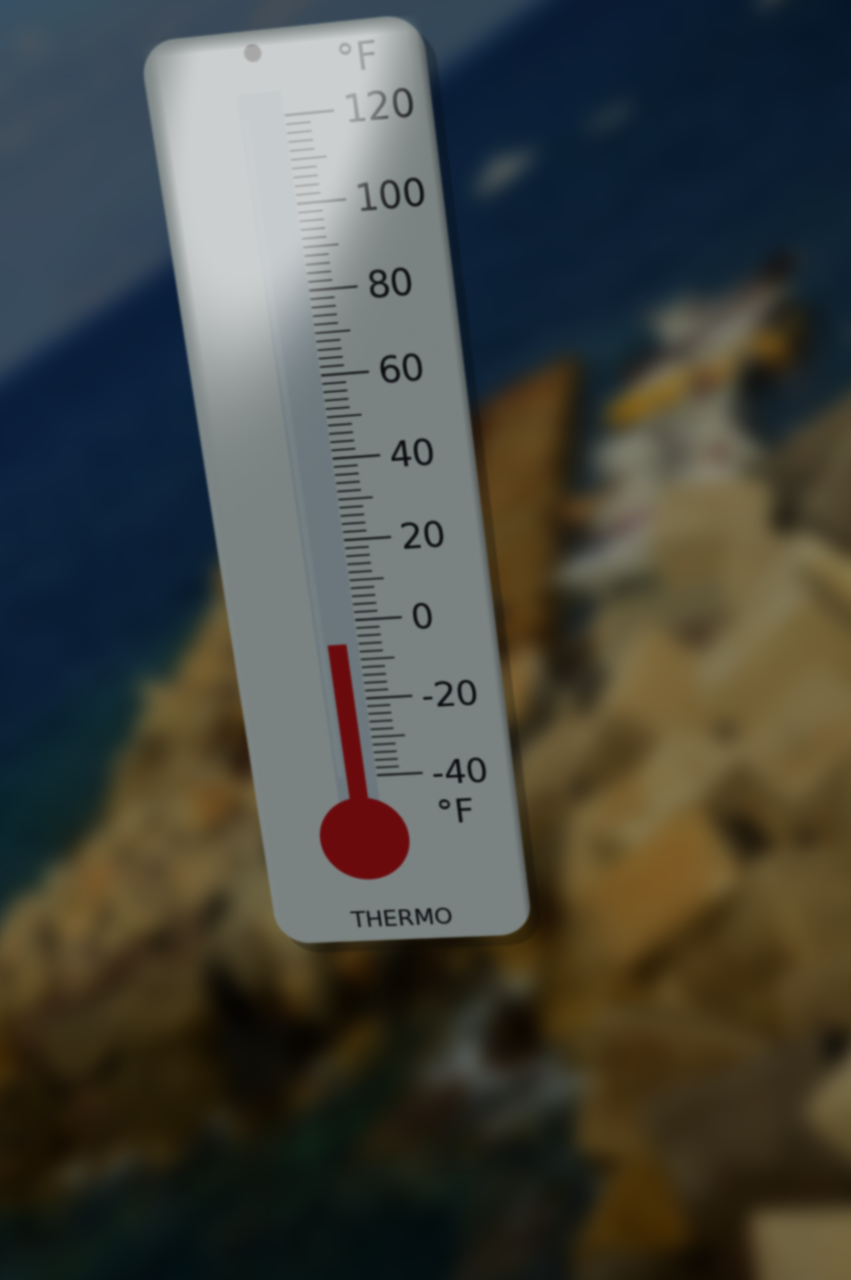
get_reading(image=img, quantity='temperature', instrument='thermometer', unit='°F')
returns -6 °F
